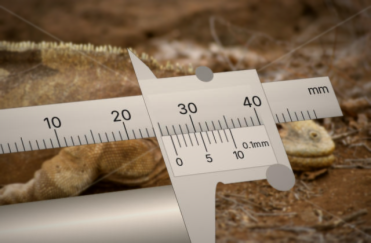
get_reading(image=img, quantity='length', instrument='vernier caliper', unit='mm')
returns 26.2 mm
